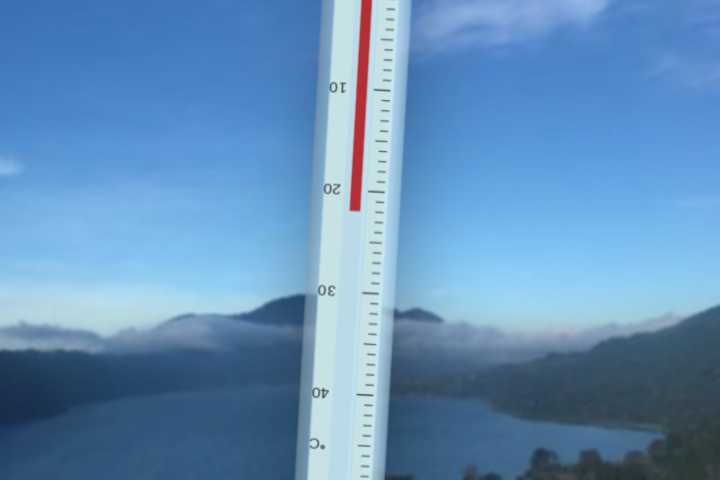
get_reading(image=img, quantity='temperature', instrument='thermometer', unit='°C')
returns 22 °C
